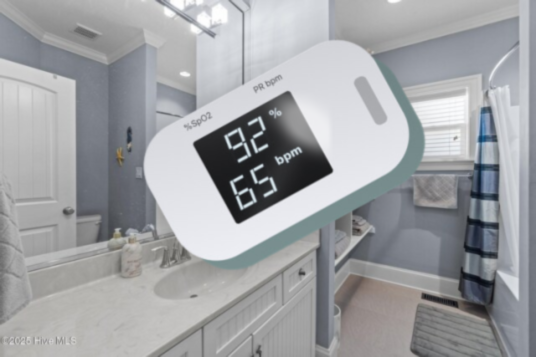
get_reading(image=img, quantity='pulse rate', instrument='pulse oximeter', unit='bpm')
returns 65 bpm
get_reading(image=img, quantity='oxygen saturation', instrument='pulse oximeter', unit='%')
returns 92 %
